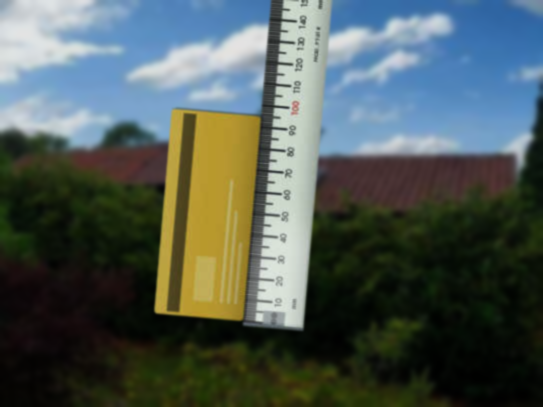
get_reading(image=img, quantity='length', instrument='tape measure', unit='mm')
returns 95 mm
